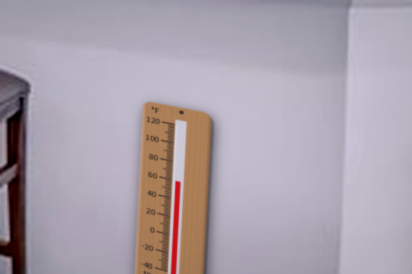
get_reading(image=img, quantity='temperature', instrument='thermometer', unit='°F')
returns 60 °F
